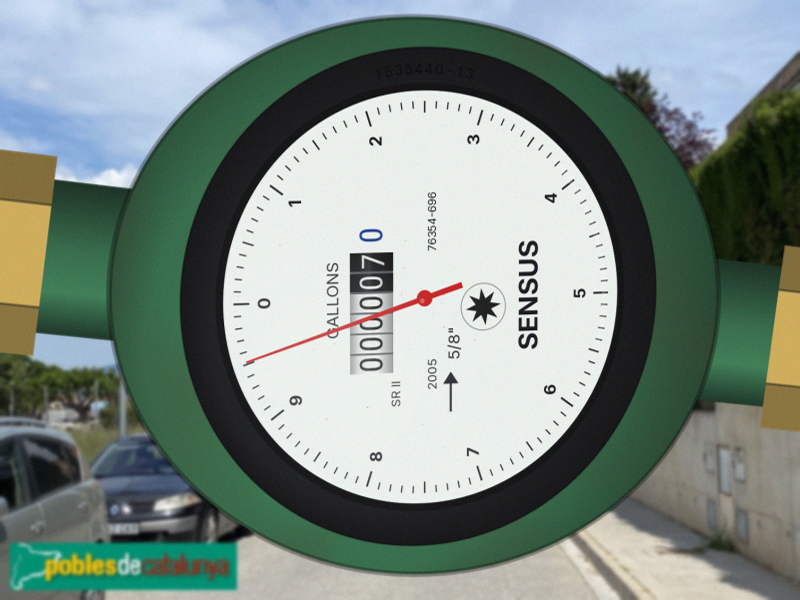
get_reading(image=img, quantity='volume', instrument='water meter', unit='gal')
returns 69.5 gal
